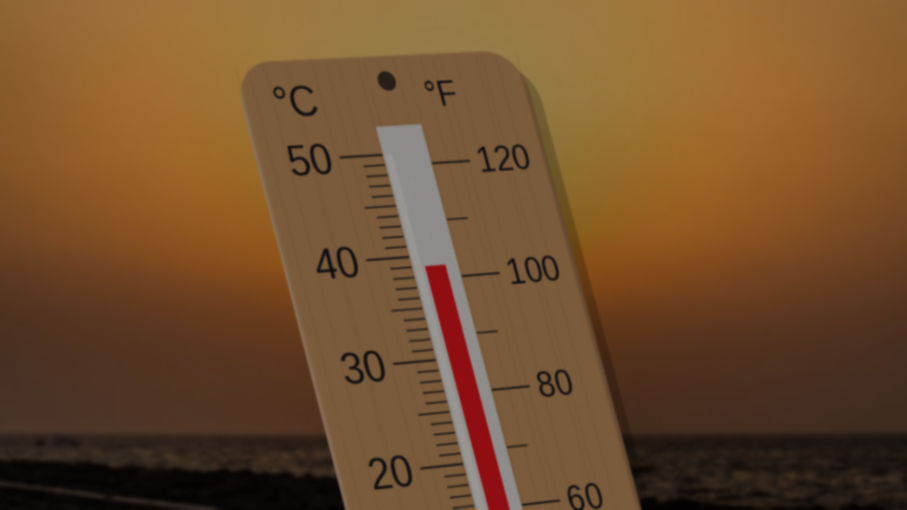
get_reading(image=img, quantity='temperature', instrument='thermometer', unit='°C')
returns 39 °C
